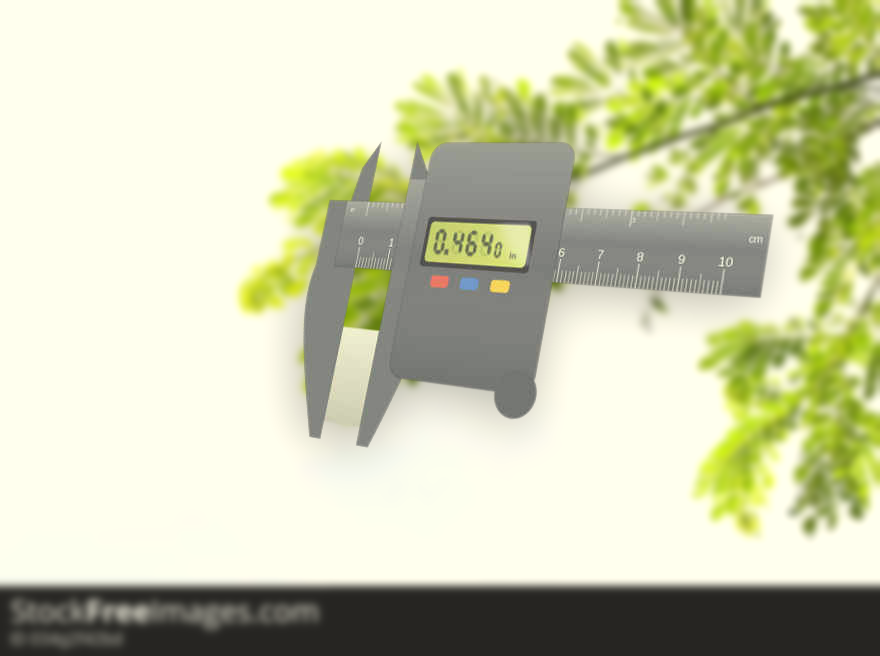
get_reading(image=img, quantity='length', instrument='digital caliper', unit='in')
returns 0.4640 in
